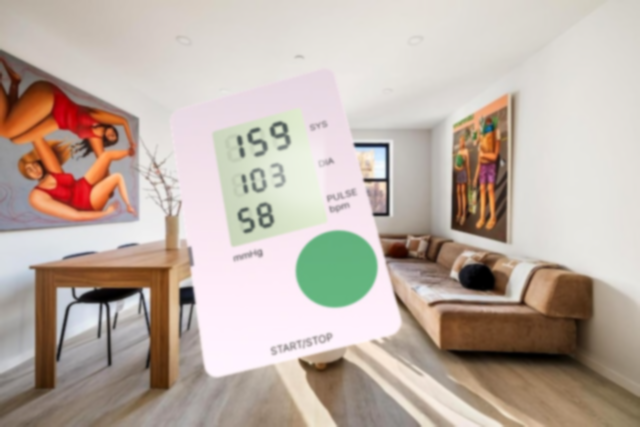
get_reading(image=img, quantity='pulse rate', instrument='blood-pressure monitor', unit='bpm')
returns 58 bpm
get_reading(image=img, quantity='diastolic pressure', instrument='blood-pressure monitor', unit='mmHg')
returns 103 mmHg
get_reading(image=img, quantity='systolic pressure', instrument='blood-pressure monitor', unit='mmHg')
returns 159 mmHg
